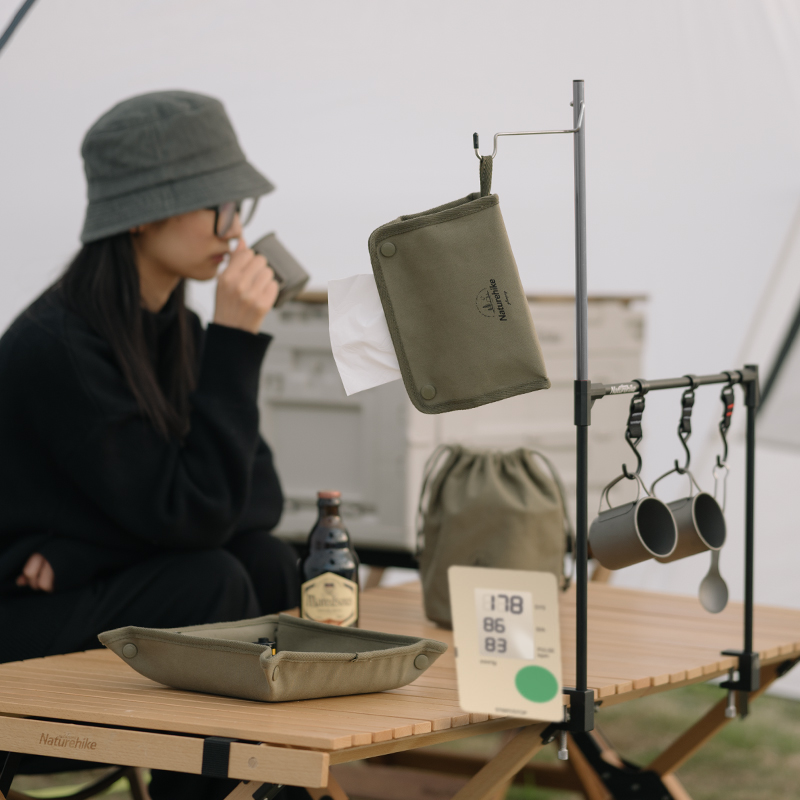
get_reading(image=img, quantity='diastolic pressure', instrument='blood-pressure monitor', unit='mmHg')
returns 86 mmHg
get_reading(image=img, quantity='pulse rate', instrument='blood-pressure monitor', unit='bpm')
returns 83 bpm
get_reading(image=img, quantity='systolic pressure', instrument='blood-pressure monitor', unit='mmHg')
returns 178 mmHg
